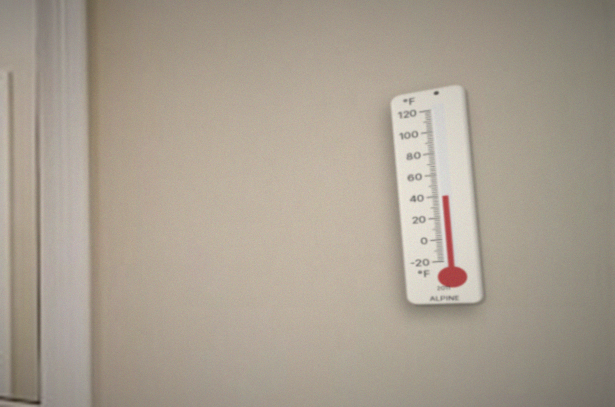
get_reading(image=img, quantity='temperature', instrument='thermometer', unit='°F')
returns 40 °F
